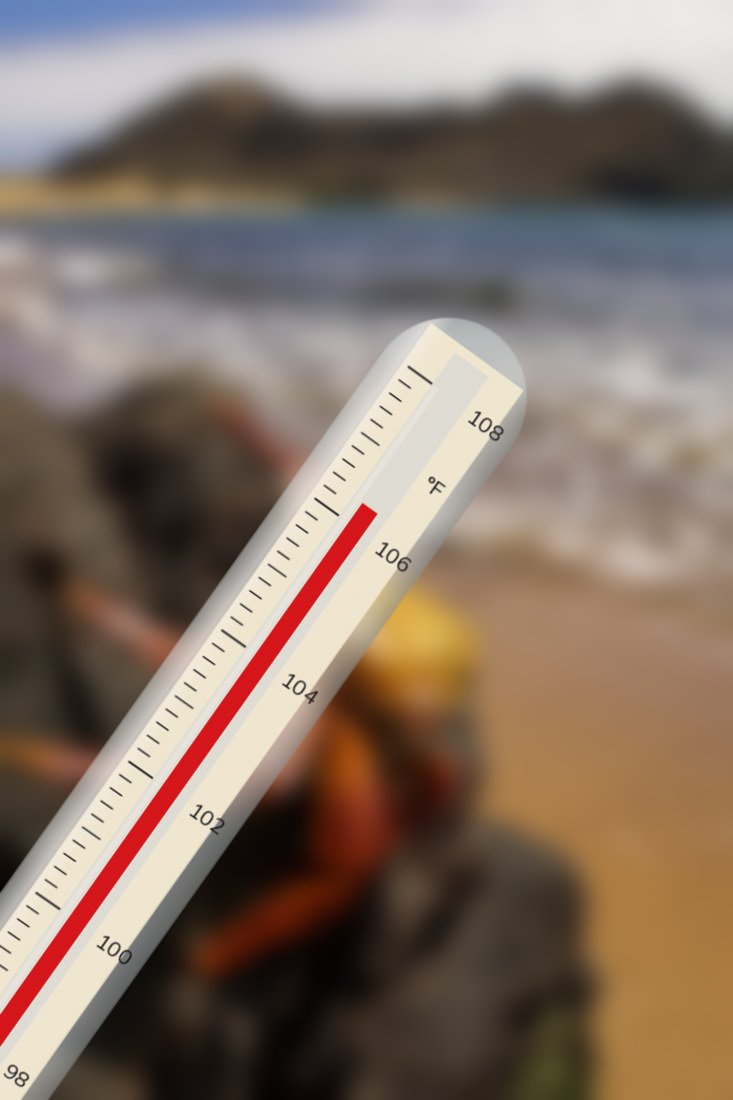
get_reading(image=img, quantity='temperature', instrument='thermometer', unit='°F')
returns 106.3 °F
